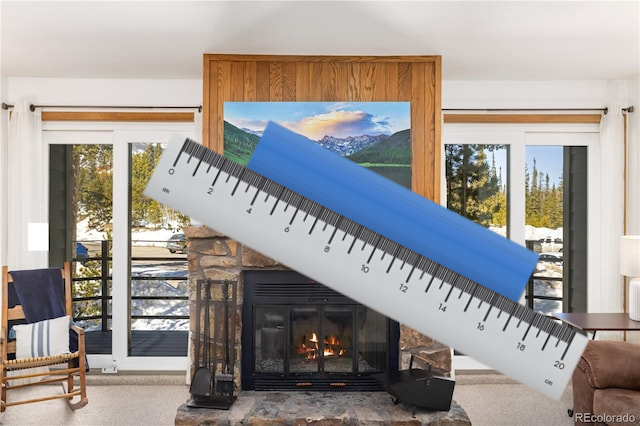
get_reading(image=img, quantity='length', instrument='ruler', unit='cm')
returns 14 cm
